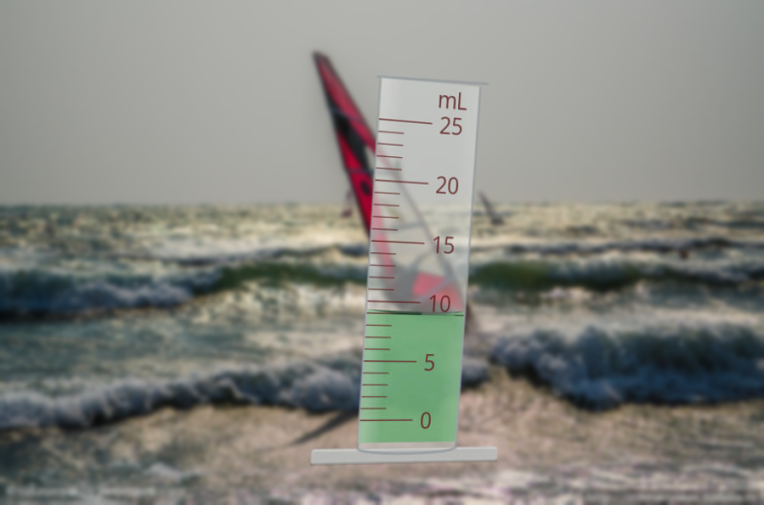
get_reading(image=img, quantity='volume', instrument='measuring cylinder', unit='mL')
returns 9 mL
